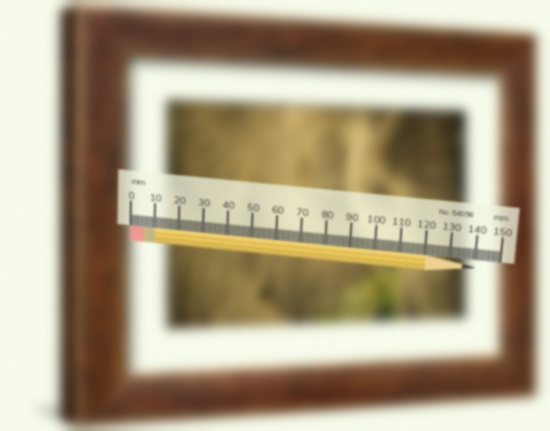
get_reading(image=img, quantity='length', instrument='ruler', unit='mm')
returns 140 mm
